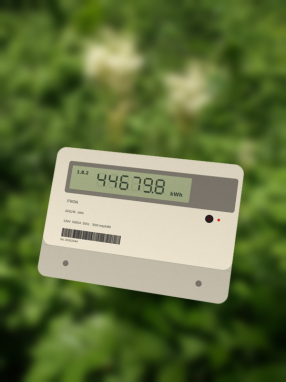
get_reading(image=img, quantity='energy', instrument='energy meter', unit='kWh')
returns 44679.8 kWh
